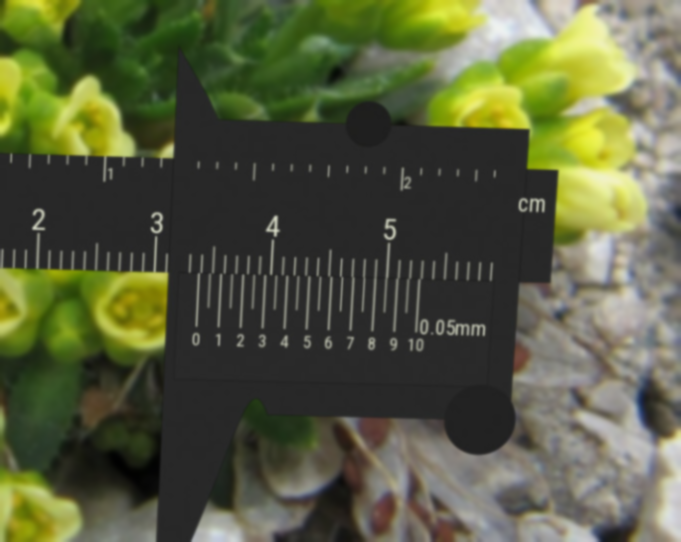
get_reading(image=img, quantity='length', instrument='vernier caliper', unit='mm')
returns 33.8 mm
